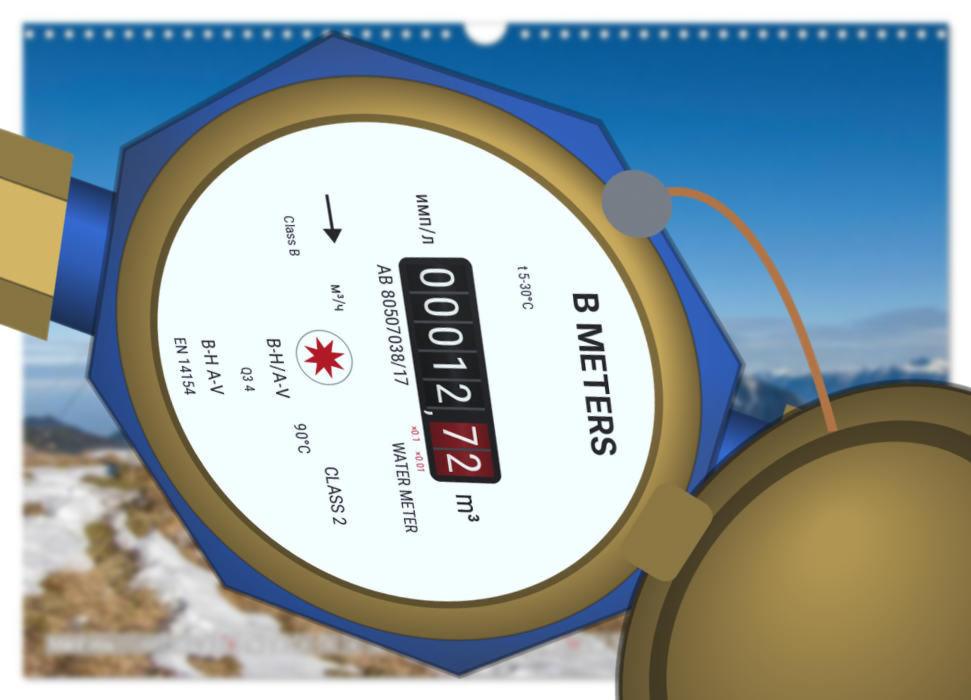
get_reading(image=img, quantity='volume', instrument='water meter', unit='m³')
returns 12.72 m³
